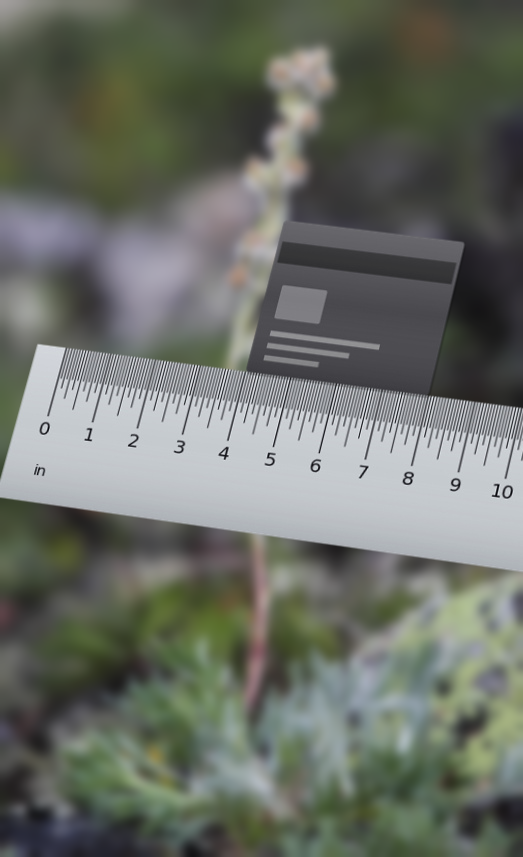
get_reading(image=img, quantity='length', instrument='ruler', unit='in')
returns 4 in
